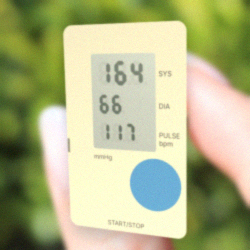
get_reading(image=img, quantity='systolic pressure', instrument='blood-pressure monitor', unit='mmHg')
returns 164 mmHg
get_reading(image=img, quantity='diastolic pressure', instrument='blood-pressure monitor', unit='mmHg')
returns 66 mmHg
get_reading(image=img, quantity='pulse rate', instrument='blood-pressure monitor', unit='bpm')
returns 117 bpm
